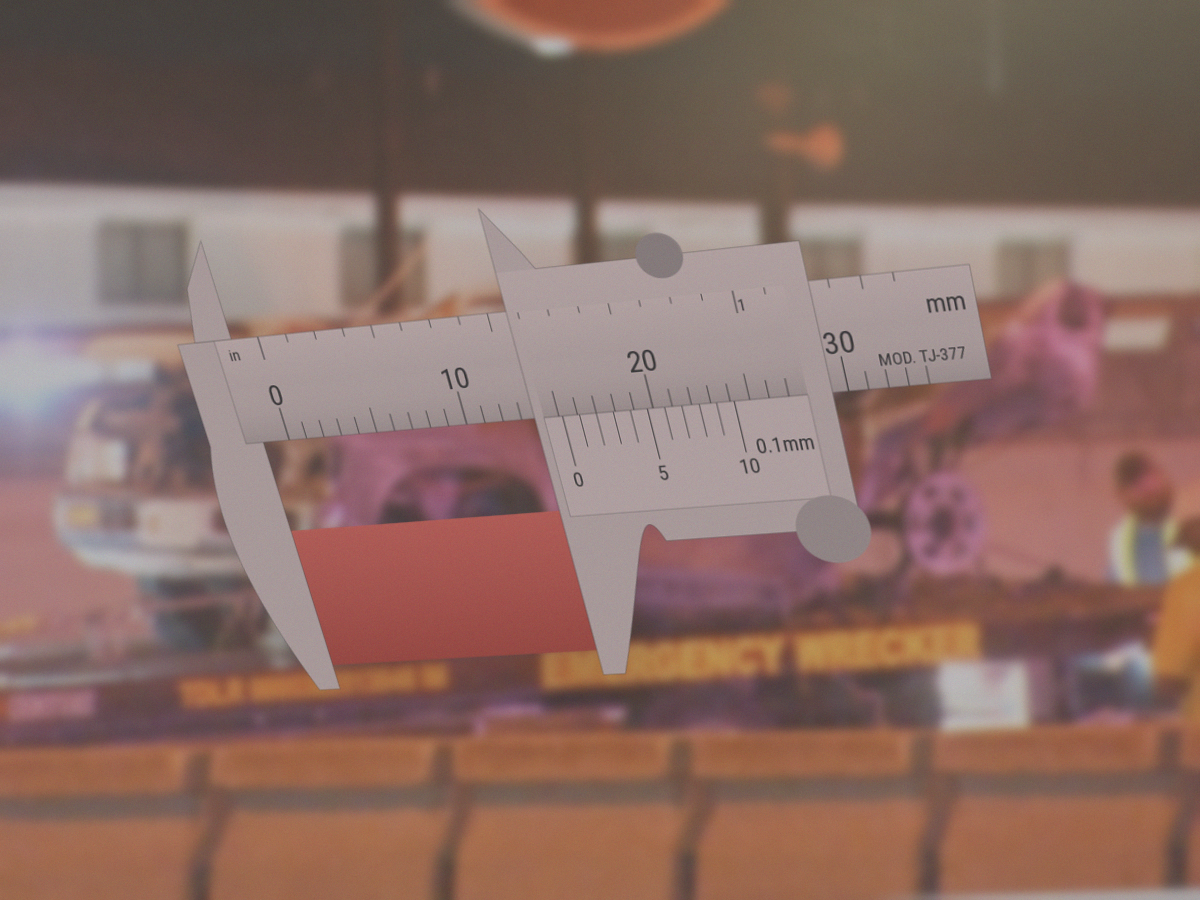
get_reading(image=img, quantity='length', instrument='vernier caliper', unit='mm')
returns 15.2 mm
